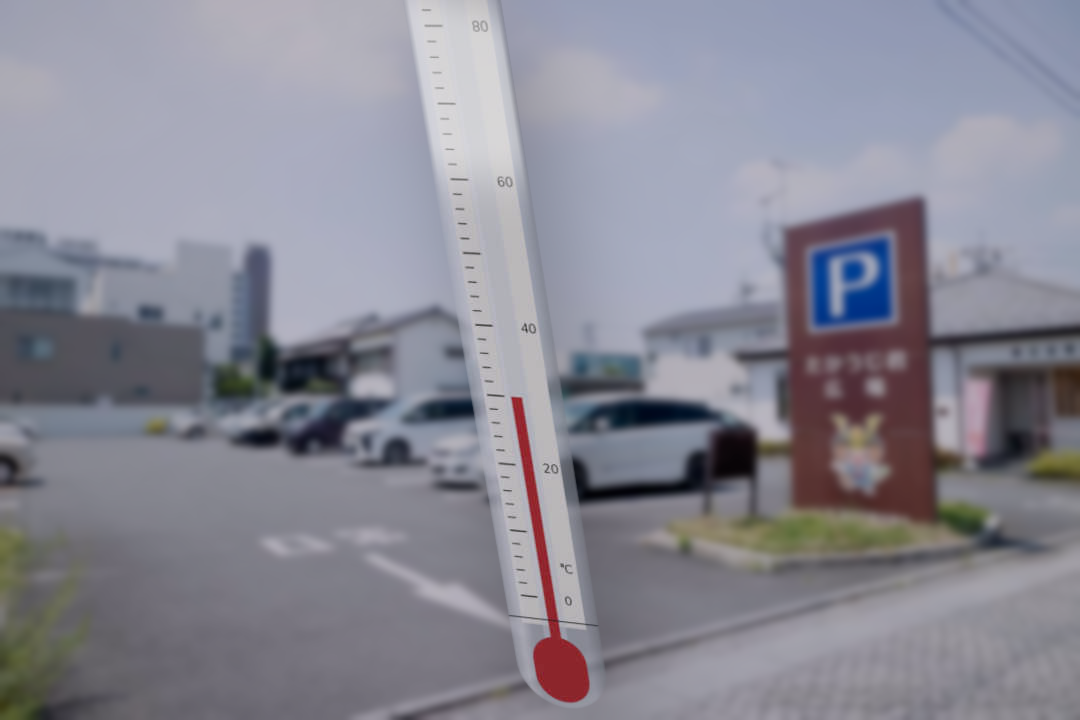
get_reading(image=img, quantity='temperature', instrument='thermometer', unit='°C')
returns 30 °C
